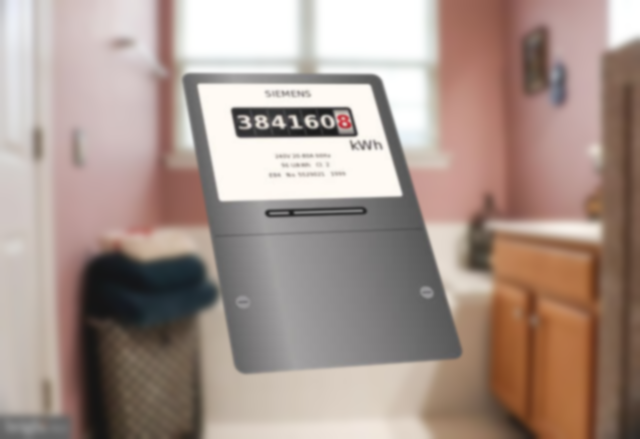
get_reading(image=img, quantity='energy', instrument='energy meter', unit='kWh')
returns 384160.8 kWh
